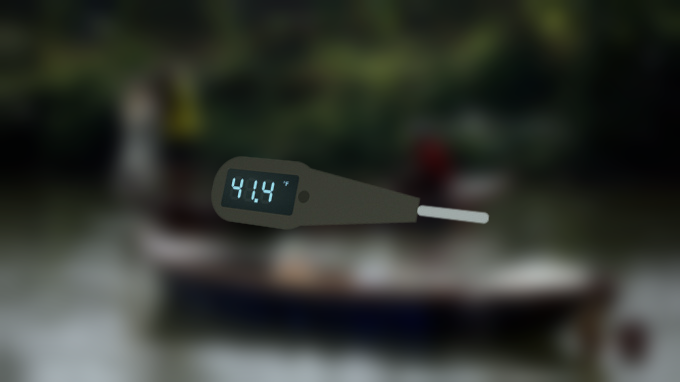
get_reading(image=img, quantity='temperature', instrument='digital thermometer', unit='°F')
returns 41.4 °F
